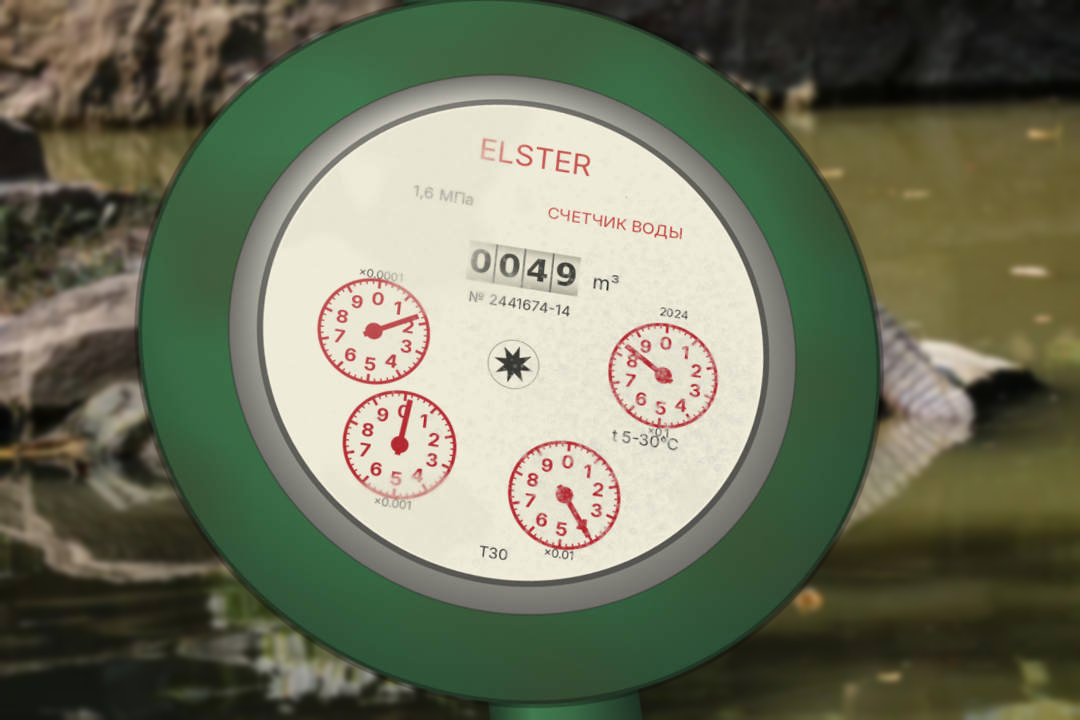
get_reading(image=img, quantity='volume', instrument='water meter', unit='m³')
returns 49.8401 m³
